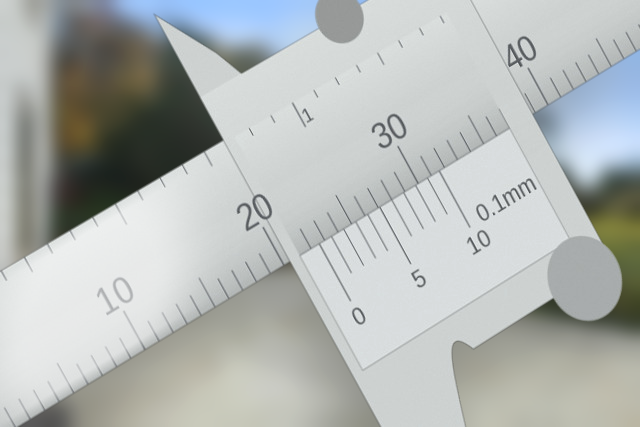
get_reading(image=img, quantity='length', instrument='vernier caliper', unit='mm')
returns 22.6 mm
